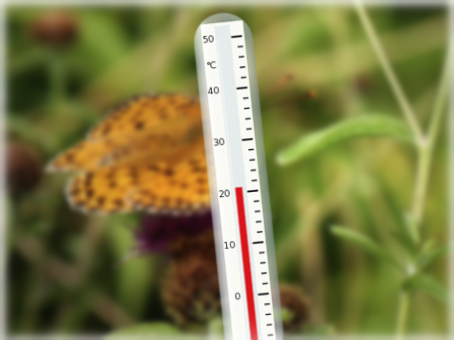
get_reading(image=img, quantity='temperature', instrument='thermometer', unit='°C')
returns 21 °C
